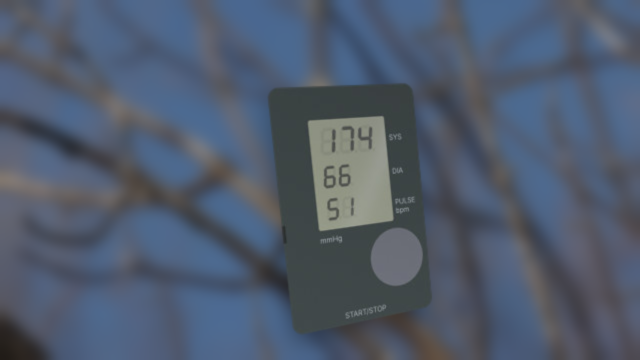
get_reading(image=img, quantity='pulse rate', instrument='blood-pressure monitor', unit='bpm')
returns 51 bpm
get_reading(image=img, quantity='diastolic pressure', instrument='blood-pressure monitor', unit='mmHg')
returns 66 mmHg
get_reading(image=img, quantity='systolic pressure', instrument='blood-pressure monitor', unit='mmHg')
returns 174 mmHg
